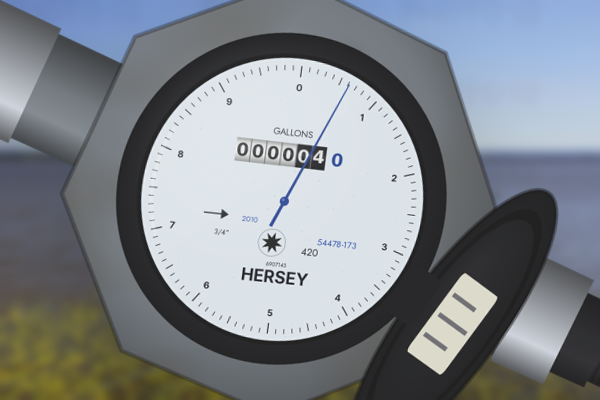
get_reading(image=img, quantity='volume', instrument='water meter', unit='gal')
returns 40.6 gal
